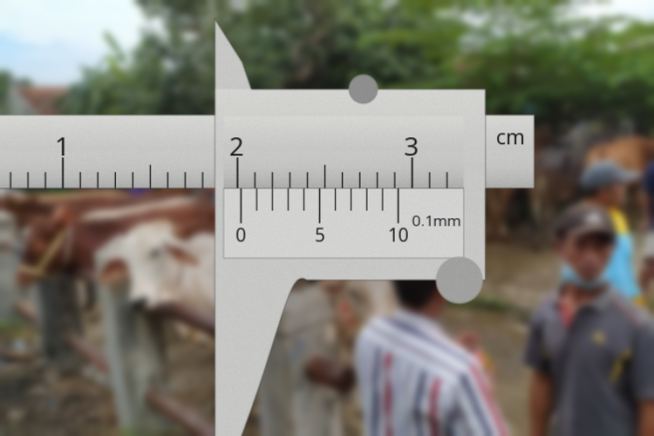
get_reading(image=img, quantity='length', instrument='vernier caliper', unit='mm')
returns 20.2 mm
